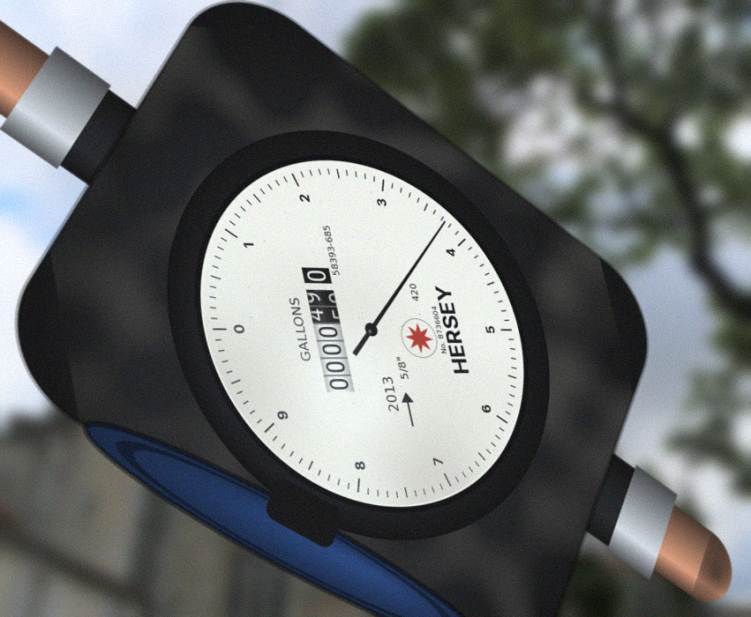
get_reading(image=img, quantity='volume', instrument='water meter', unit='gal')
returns 493.7 gal
